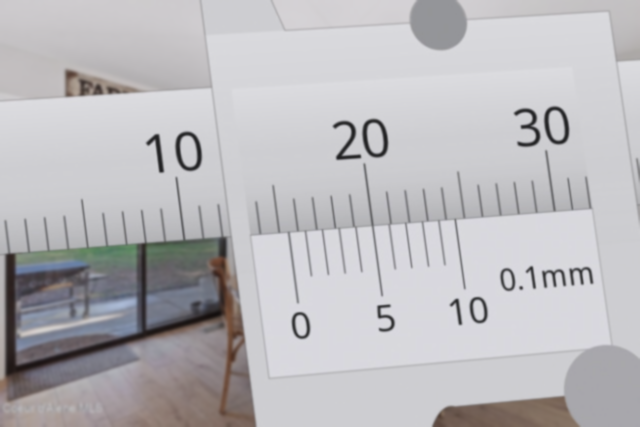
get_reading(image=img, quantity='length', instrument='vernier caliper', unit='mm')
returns 15.5 mm
